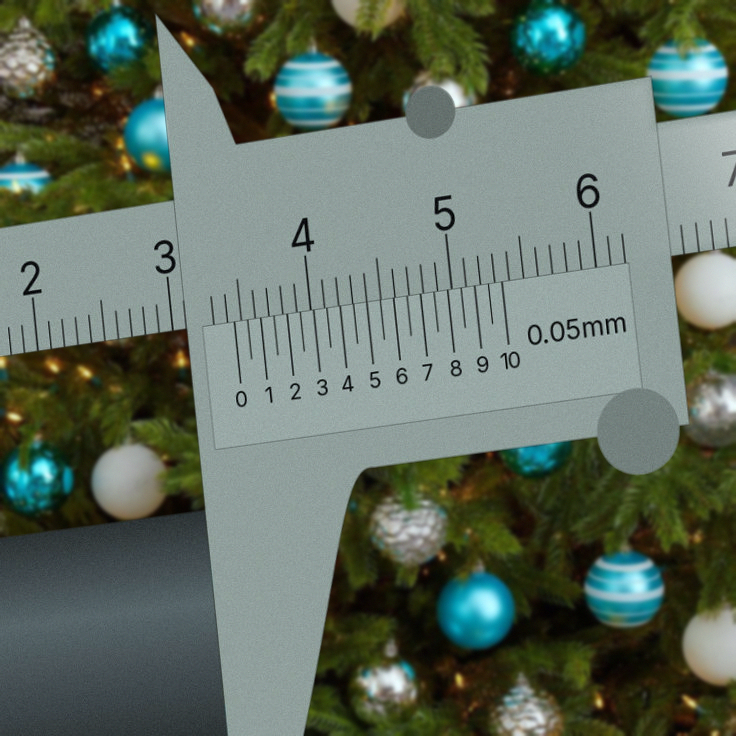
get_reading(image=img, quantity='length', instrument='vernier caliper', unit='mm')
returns 34.5 mm
